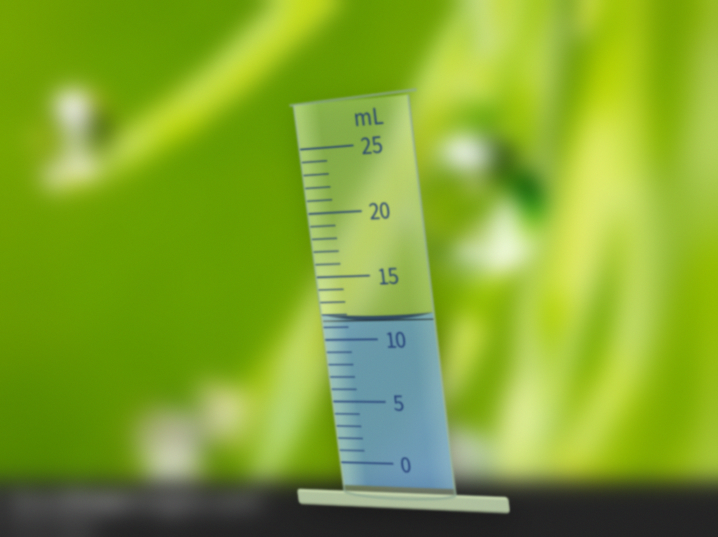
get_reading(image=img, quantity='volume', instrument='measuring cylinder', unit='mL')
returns 11.5 mL
